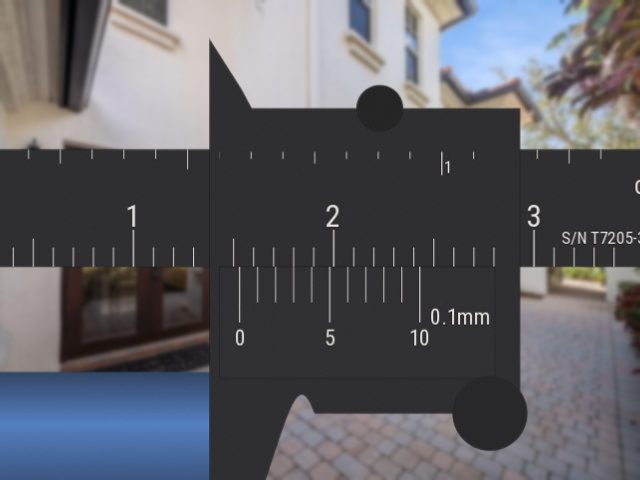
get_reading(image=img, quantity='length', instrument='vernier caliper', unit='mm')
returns 15.3 mm
